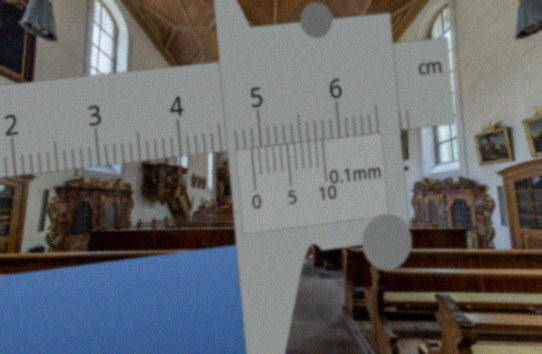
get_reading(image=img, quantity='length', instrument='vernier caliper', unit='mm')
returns 48.8 mm
